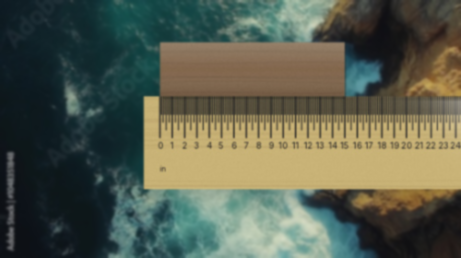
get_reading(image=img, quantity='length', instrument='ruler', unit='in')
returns 15 in
